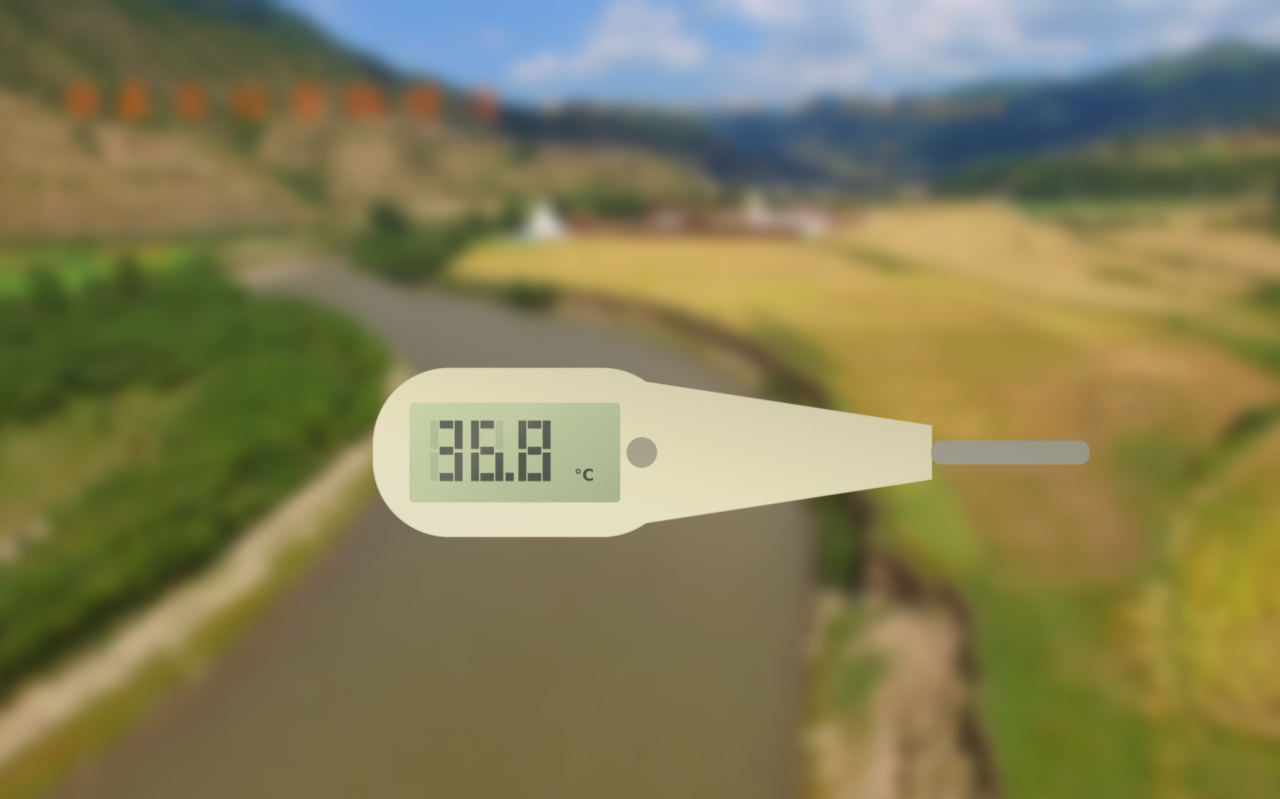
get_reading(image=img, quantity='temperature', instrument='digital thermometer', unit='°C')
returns 36.8 °C
